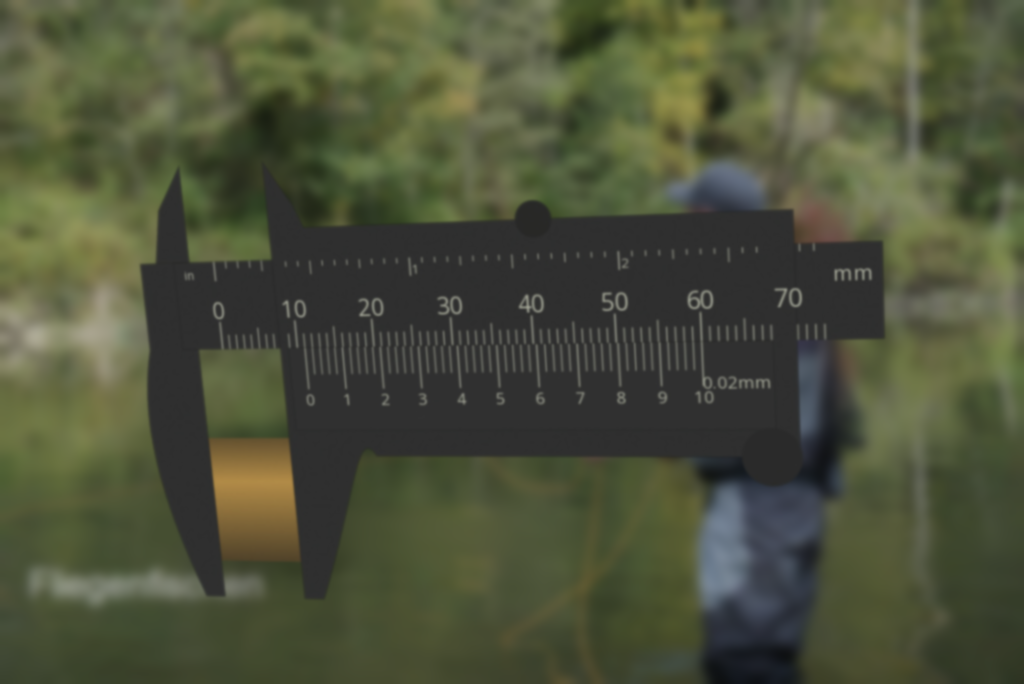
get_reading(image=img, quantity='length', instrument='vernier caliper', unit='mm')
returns 11.0 mm
